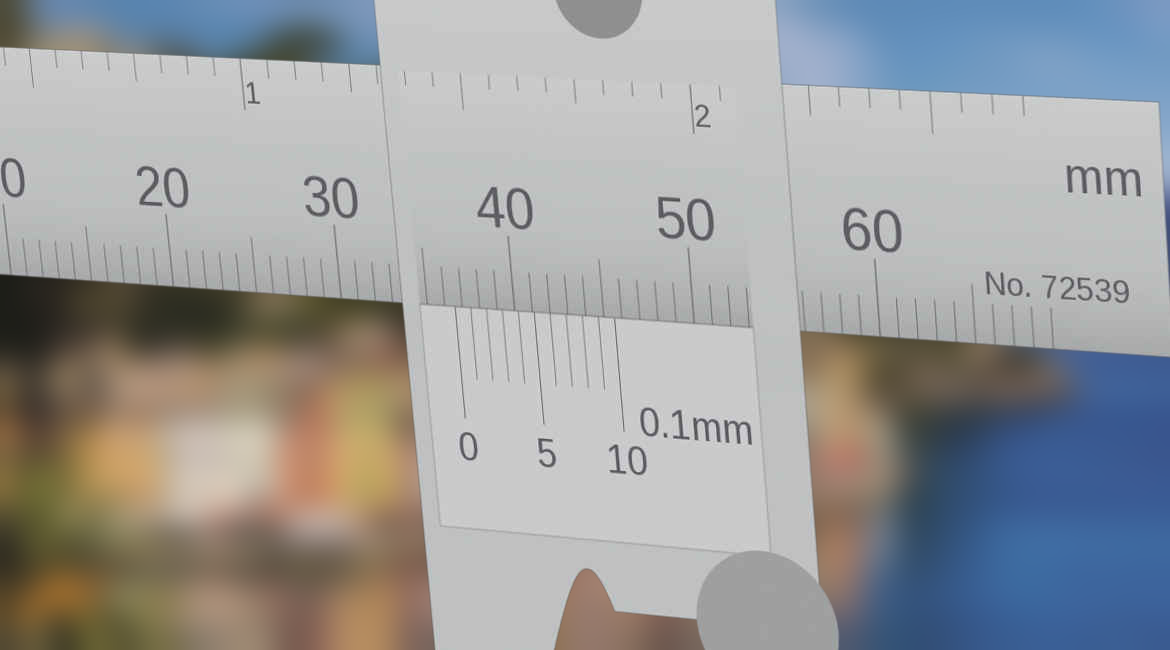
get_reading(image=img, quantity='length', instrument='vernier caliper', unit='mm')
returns 36.6 mm
